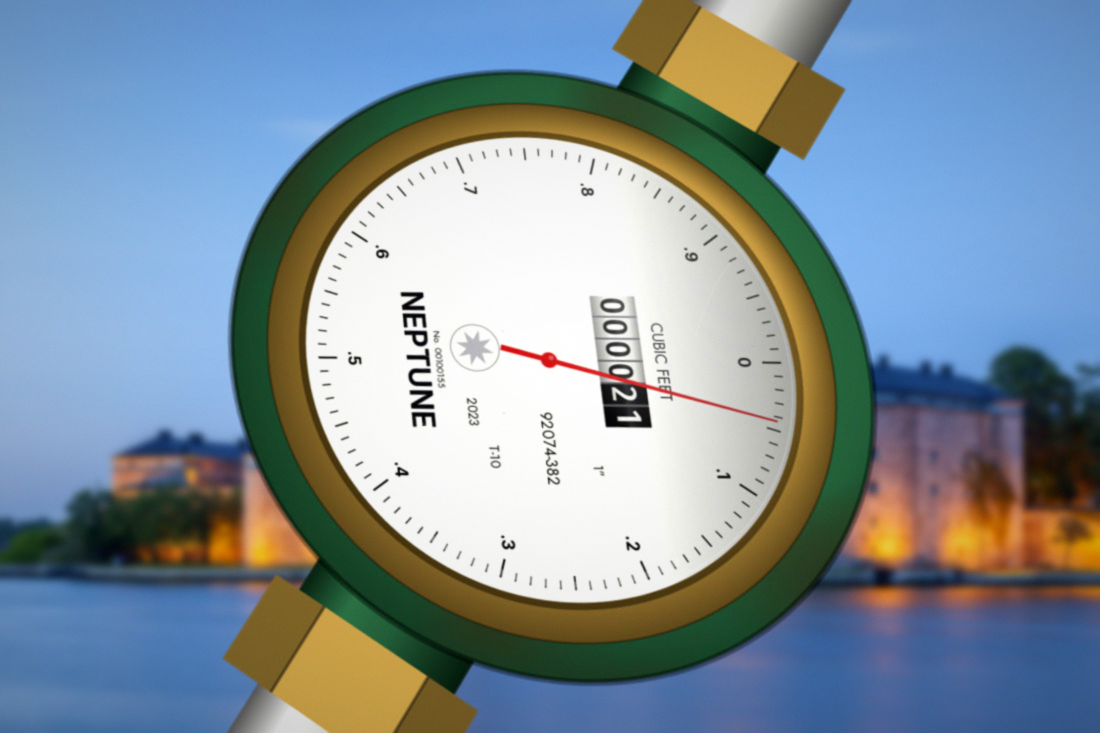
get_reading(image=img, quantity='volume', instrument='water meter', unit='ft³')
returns 21.04 ft³
